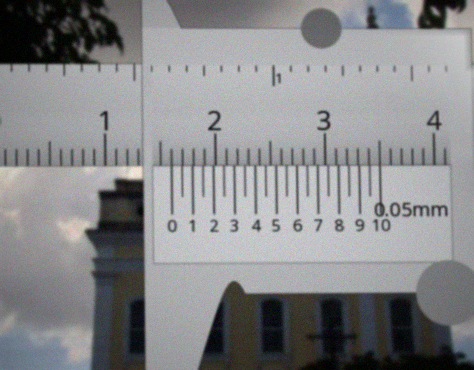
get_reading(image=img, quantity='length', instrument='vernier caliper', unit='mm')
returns 16.0 mm
